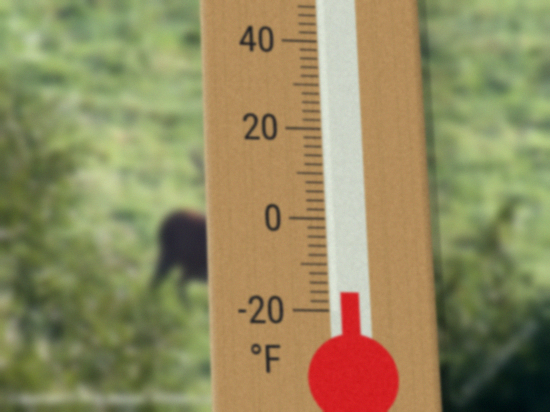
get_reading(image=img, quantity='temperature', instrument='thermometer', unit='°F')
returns -16 °F
